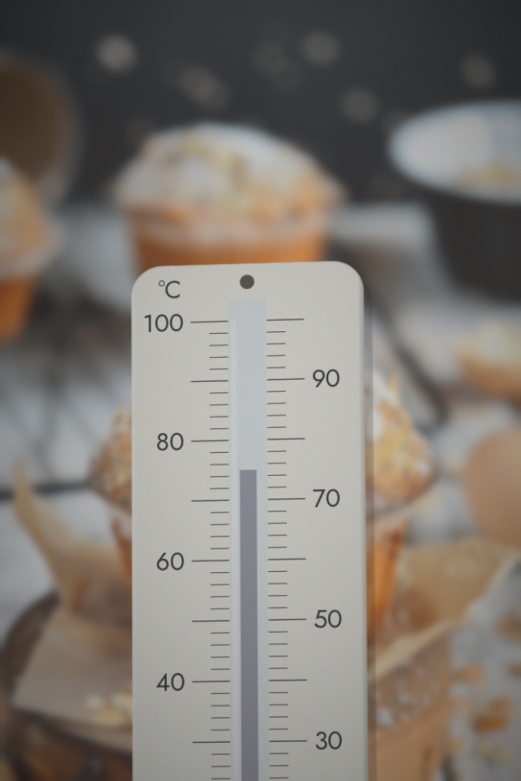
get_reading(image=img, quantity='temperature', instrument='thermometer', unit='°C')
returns 75 °C
